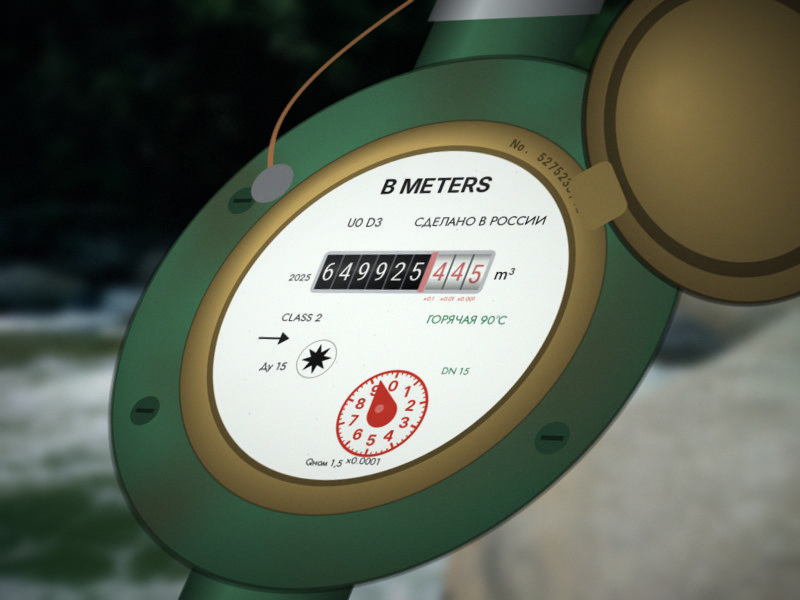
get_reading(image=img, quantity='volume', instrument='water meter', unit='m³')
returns 649925.4449 m³
